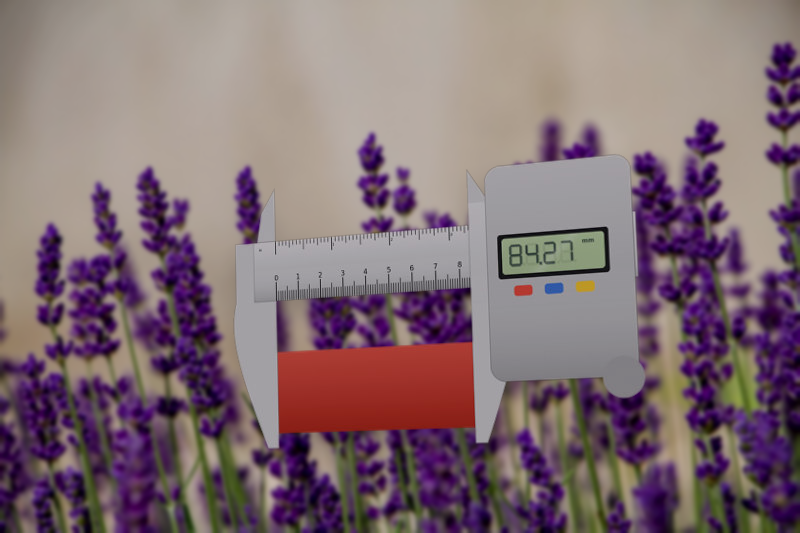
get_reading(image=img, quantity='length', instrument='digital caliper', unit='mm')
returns 84.27 mm
